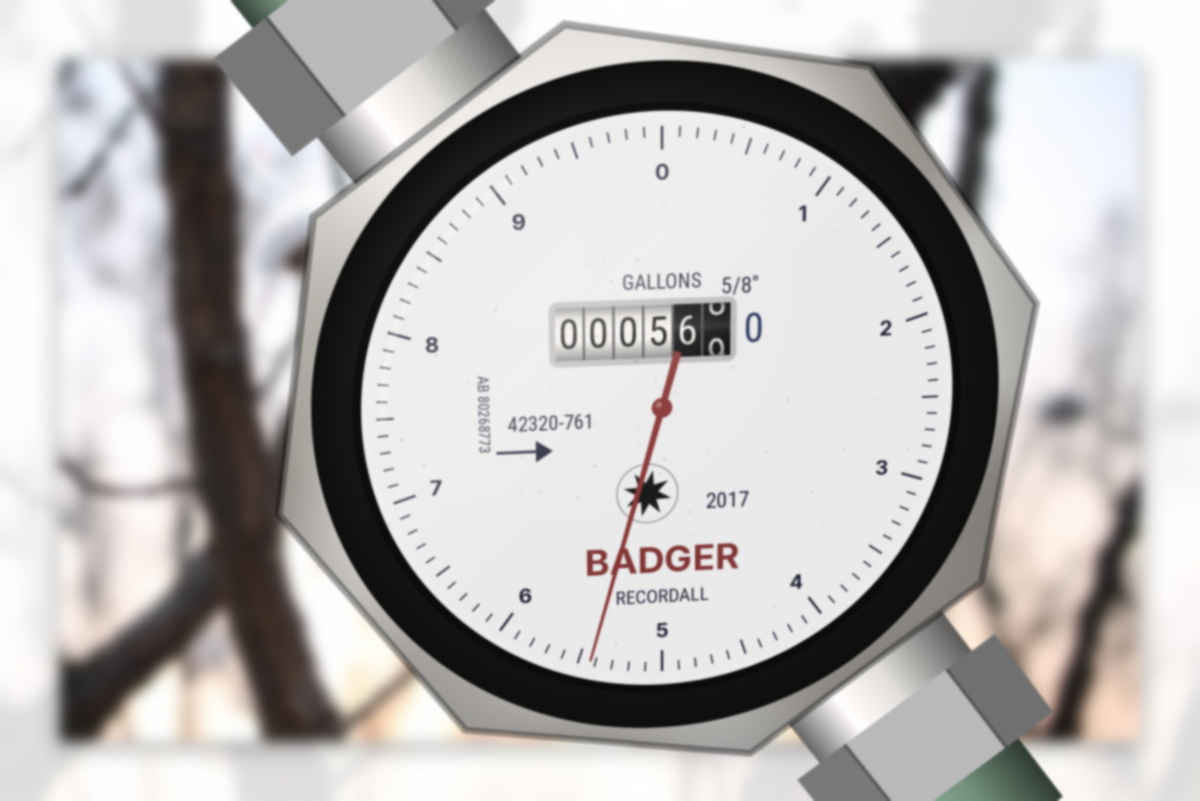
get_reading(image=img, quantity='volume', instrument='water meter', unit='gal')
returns 5685.4 gal
